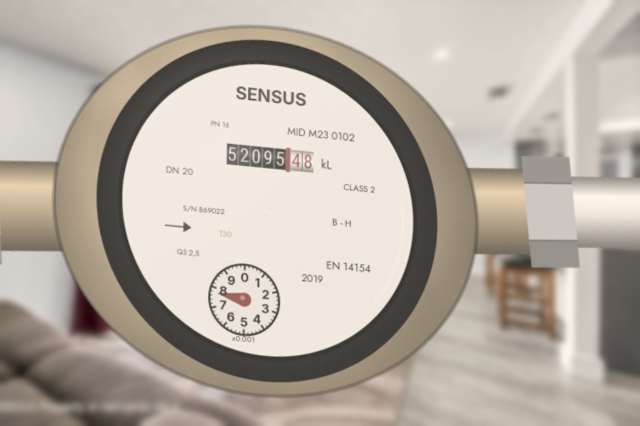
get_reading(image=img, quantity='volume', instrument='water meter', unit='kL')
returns 52095.487 kL
